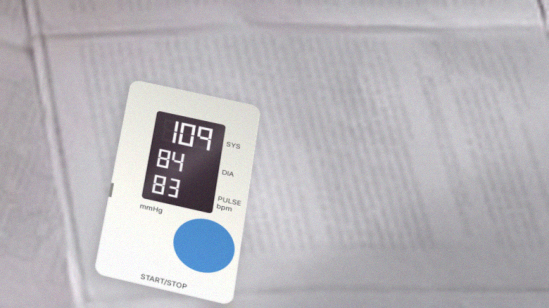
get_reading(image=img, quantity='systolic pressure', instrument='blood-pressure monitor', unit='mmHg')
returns 109 mmHg
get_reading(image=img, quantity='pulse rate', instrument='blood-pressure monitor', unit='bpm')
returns 83 bpm
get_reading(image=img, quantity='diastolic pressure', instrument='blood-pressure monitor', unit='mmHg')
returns 84 mmHg
